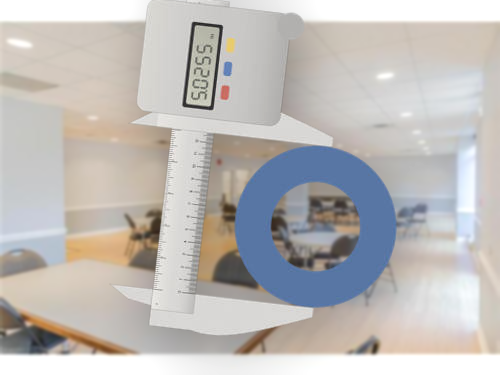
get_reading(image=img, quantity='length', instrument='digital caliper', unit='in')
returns 5.0255 in
